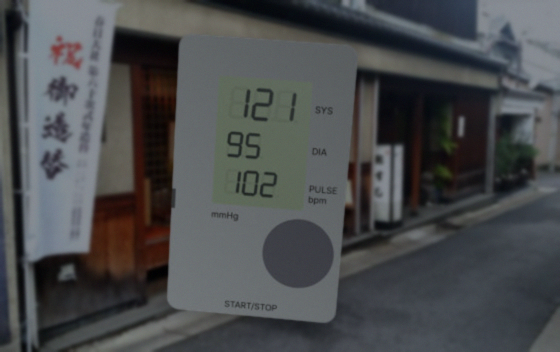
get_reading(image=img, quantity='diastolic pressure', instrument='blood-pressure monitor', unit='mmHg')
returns 95 mmHg
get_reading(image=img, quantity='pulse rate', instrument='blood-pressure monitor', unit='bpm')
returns 102 bpm
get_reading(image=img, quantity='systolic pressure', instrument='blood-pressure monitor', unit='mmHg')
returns 121 mmHg
